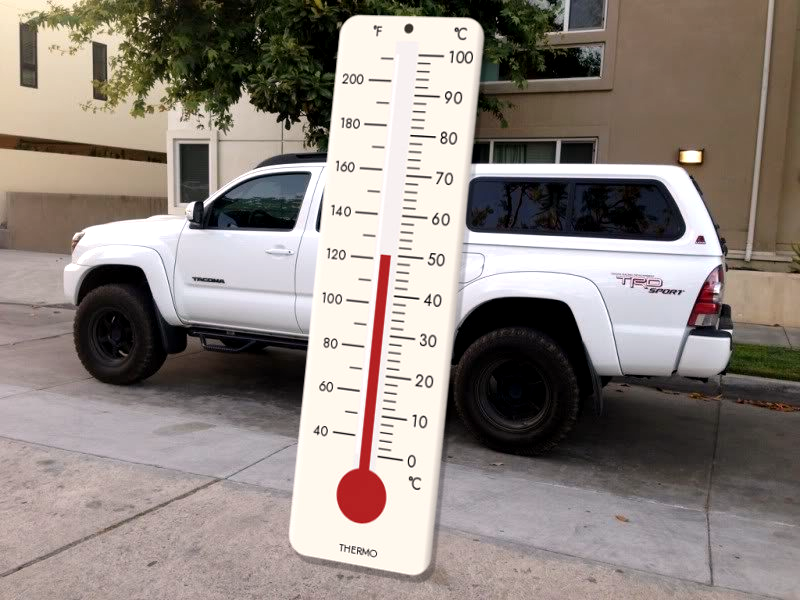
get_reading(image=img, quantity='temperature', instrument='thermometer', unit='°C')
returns 50 °C
